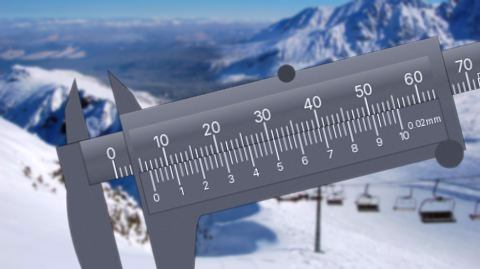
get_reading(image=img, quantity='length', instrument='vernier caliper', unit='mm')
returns 6.5 mm
